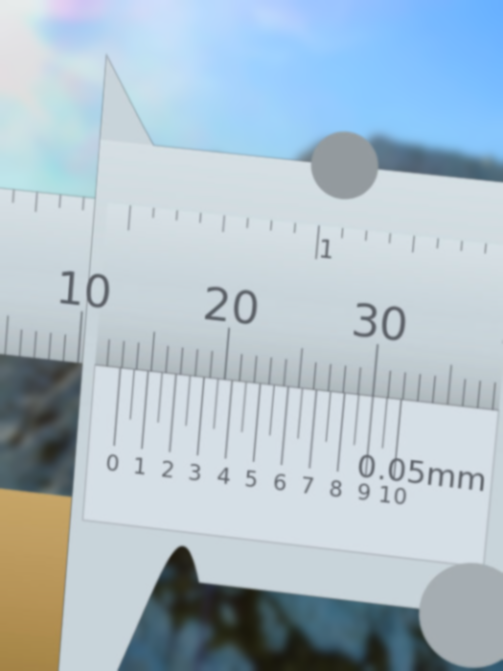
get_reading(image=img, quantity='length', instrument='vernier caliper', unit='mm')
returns 12.9 mm
